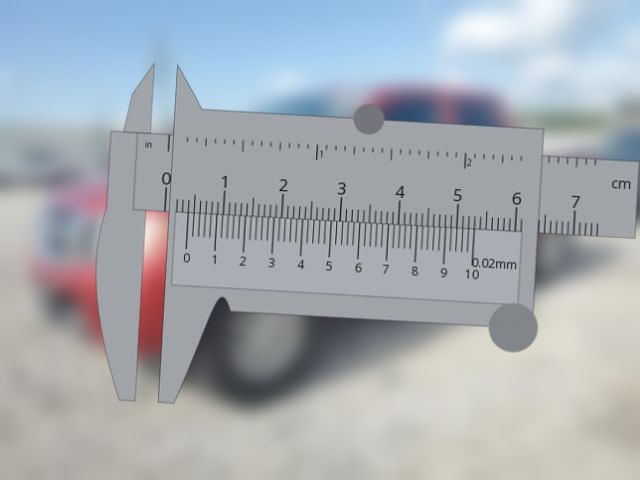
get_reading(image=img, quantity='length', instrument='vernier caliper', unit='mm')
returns 4.0 mm
